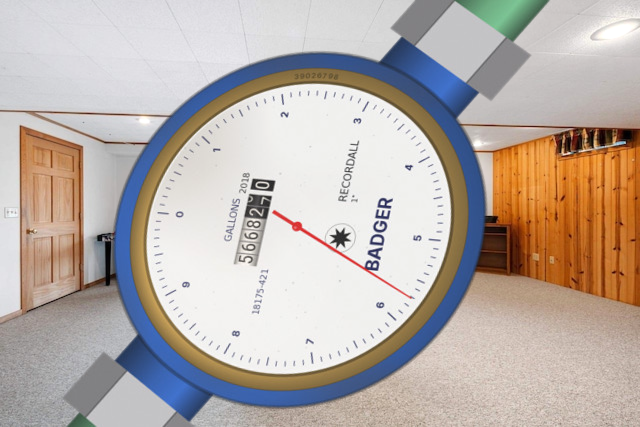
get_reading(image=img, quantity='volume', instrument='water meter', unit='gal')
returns 5668265.7 gal
